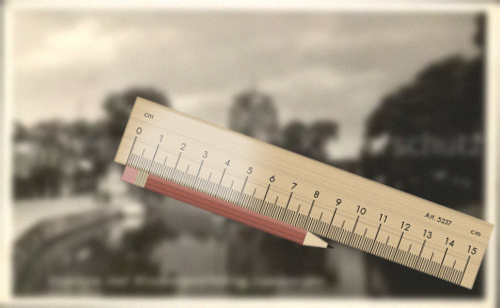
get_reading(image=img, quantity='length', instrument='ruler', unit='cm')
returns 9.5 cm
